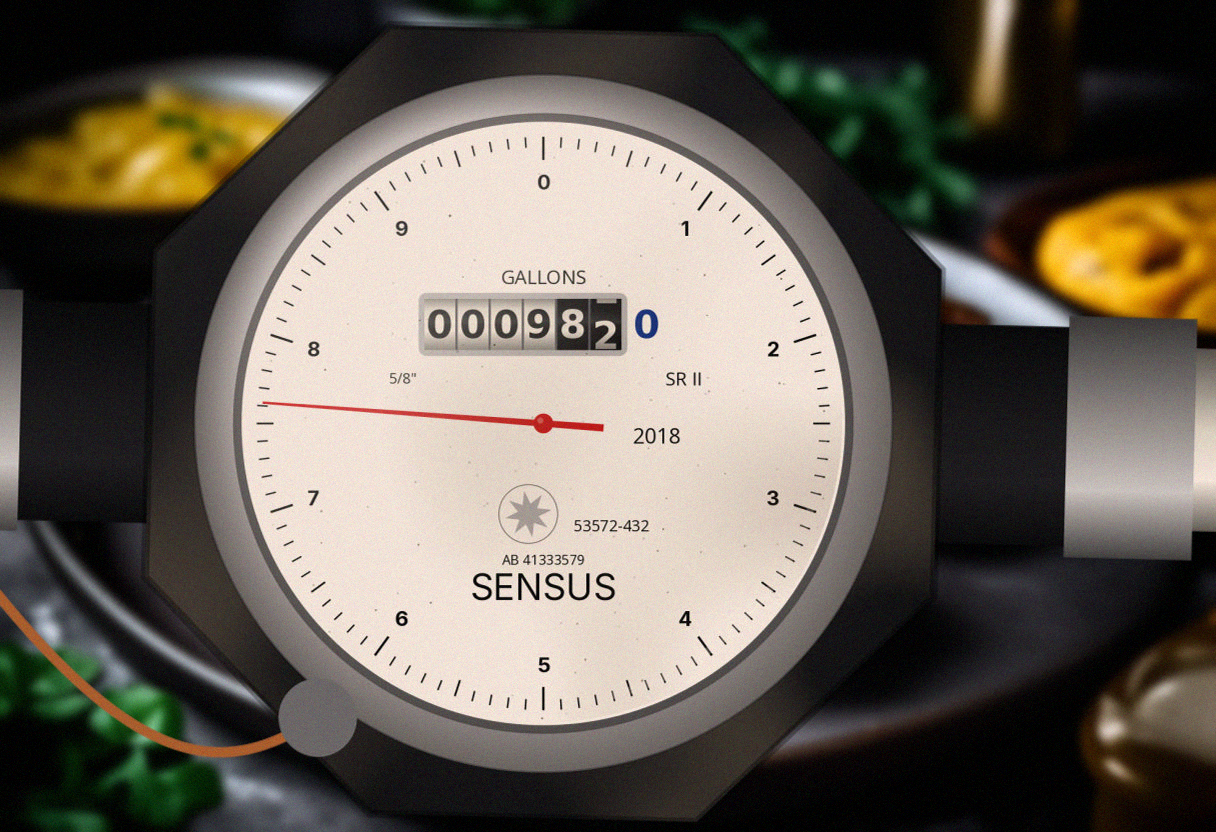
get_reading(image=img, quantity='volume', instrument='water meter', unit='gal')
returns 9817.6 gal
